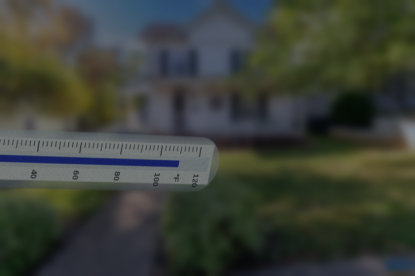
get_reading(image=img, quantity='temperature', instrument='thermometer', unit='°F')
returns 110 °F
